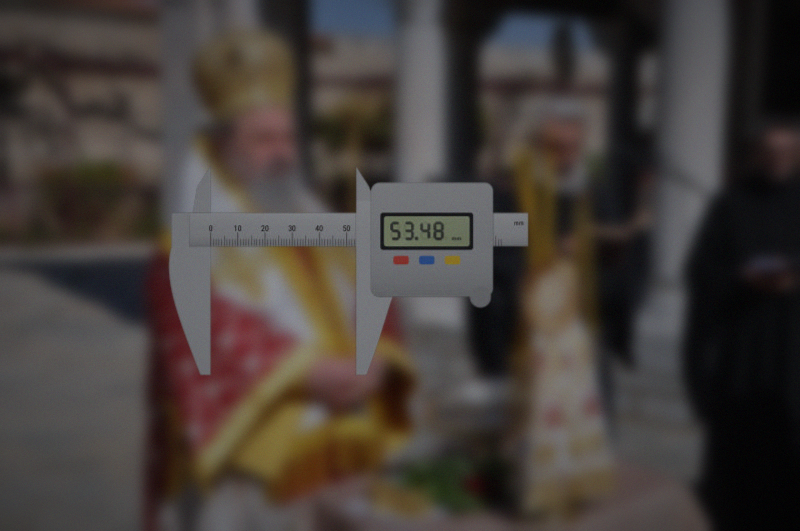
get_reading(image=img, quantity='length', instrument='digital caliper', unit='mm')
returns 53.48 mm
